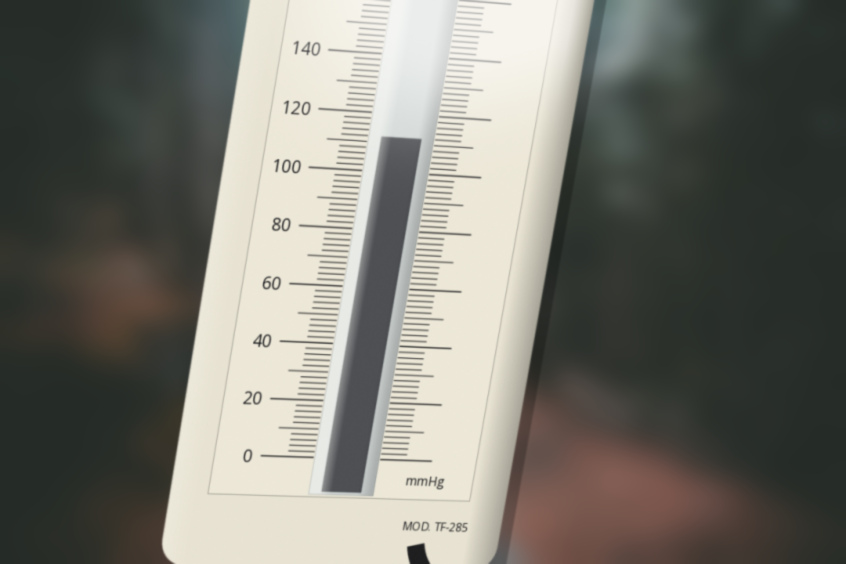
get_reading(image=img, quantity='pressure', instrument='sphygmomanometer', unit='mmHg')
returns 112 mmHg
